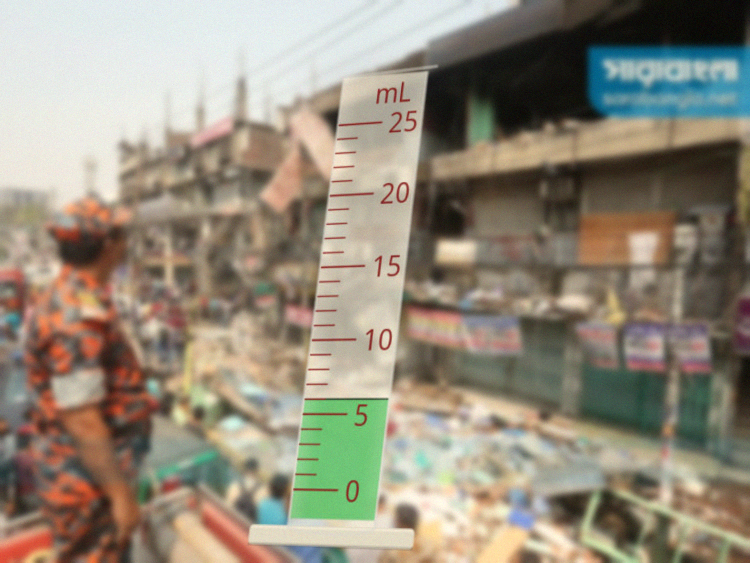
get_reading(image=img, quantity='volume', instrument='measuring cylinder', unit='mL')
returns 6 mL
